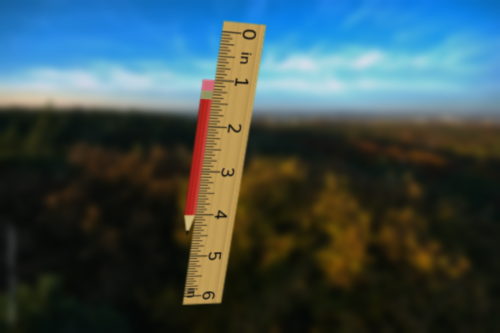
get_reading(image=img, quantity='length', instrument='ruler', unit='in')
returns 3.5 in
